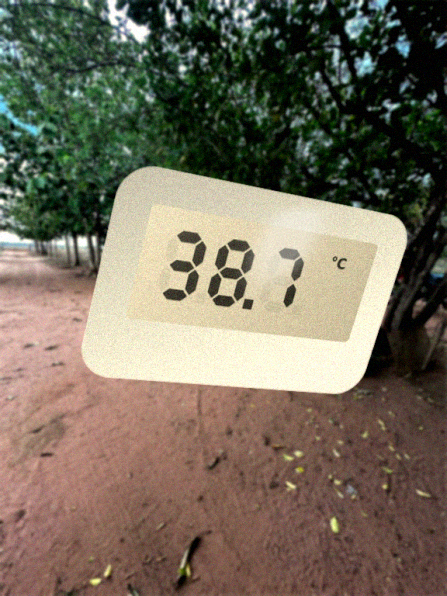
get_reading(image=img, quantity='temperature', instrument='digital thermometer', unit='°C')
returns 38.7 °C
